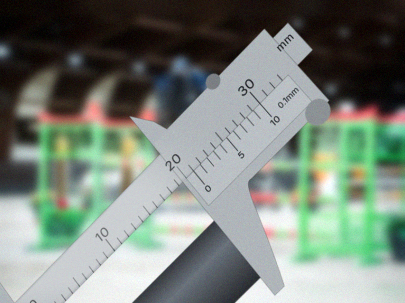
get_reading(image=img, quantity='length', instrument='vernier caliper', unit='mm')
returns 21.0 mm
